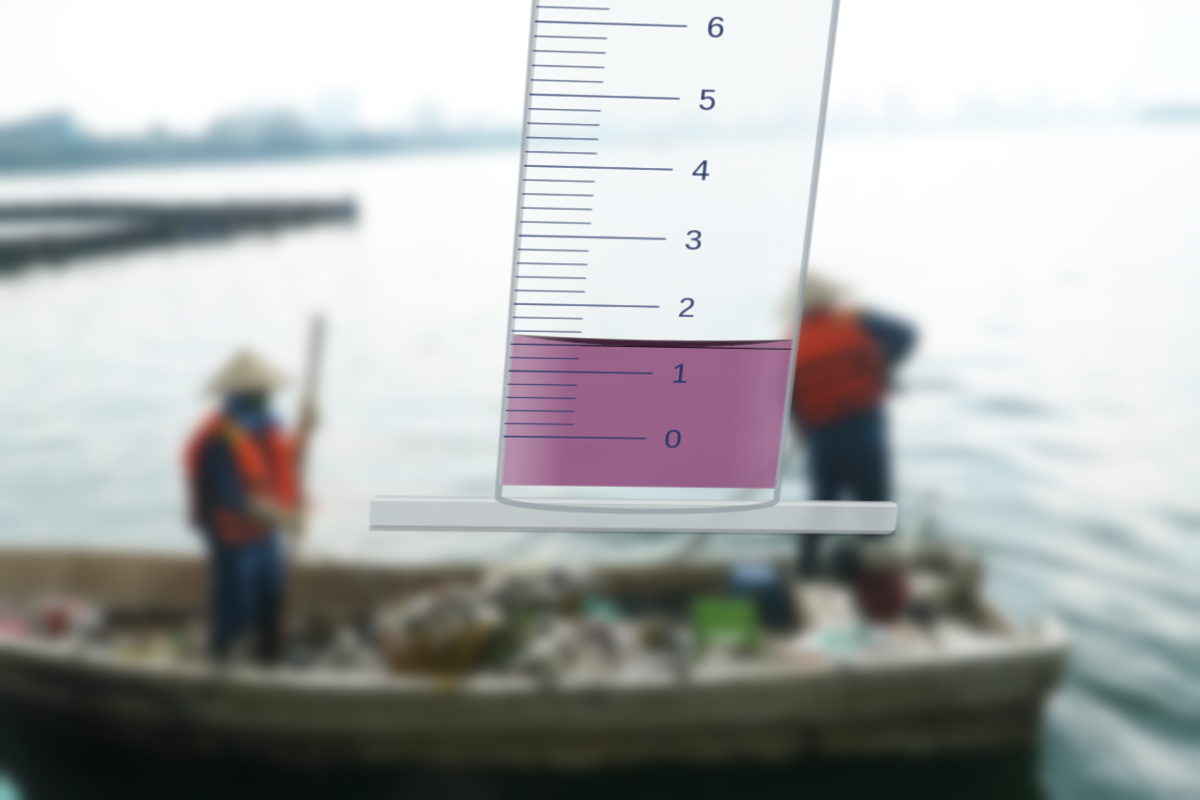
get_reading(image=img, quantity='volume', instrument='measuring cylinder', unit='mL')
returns 1.4 mL
